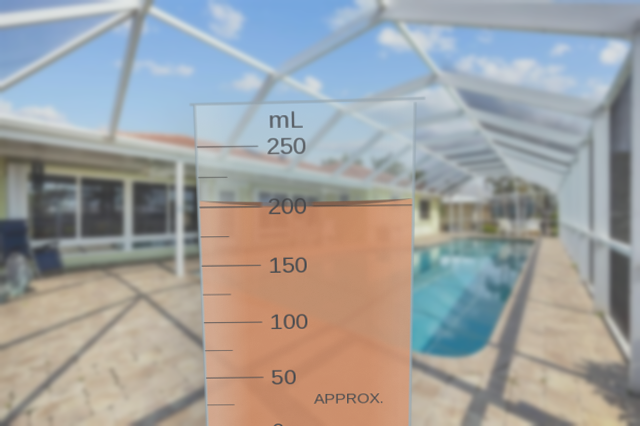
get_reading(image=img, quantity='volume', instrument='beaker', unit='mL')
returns 200 mL
